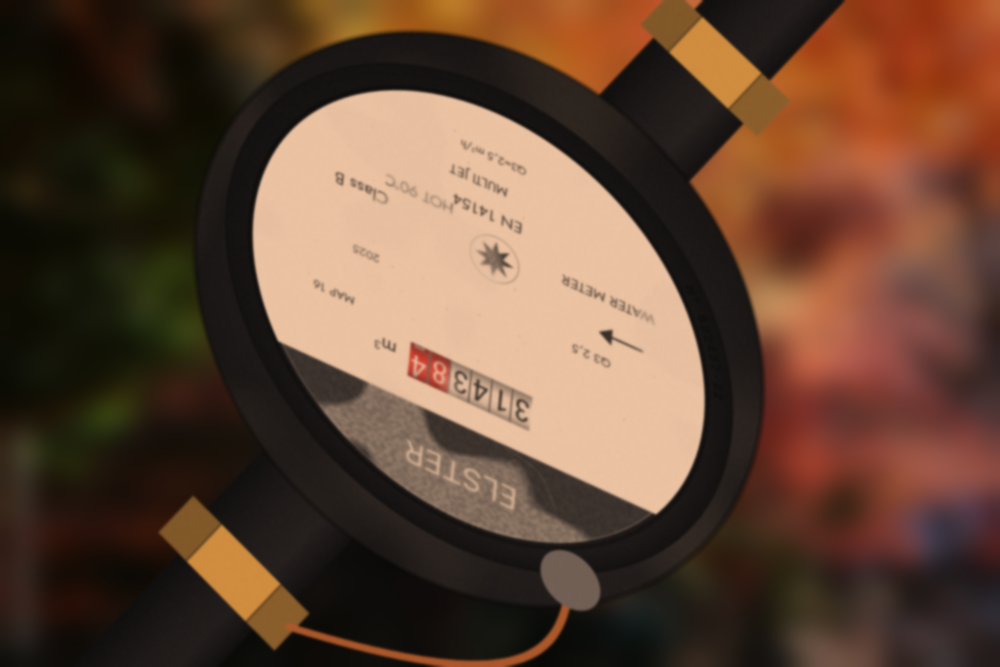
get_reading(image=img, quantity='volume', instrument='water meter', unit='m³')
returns 3143.84 m³
